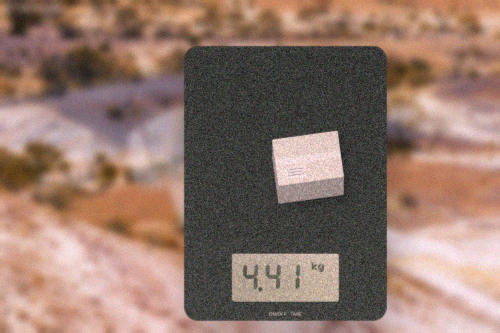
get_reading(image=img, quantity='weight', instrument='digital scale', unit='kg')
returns 4.41 kg
